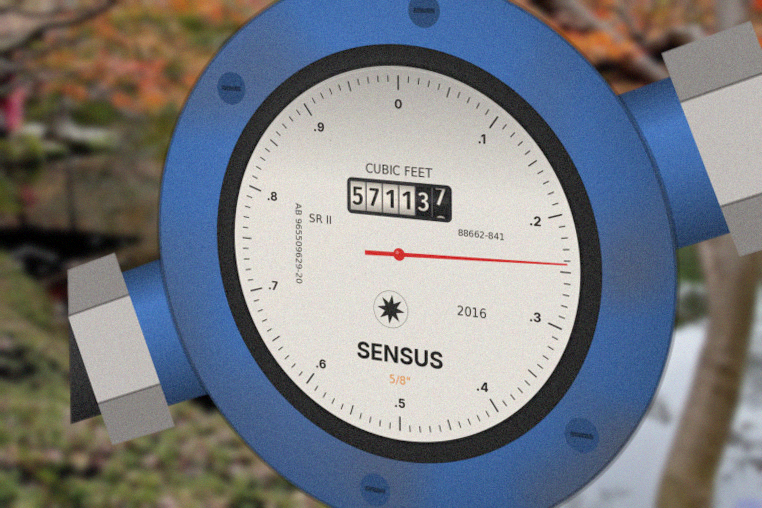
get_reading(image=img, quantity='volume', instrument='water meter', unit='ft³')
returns 571137.24 ft³
